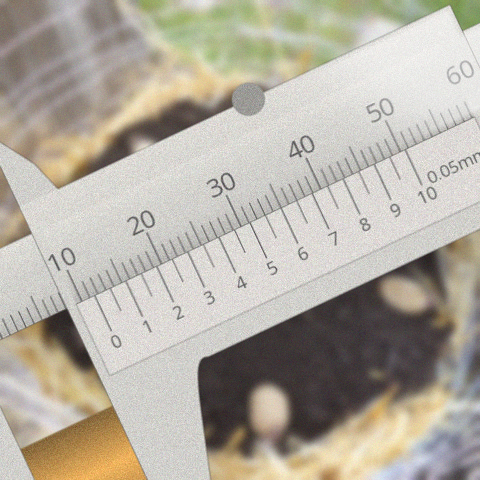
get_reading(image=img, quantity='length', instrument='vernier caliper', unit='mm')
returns 11.6 mm
